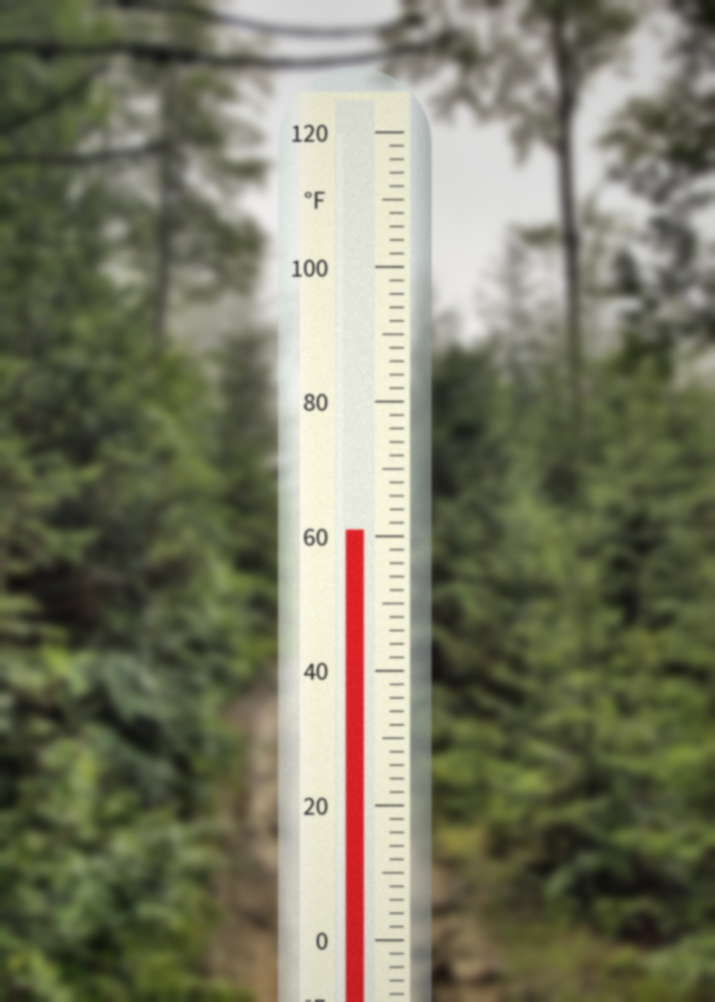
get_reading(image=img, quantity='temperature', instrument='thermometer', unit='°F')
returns 61 °F
